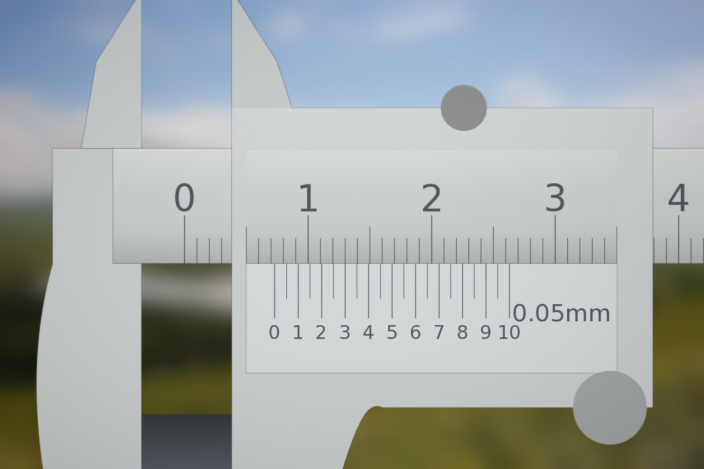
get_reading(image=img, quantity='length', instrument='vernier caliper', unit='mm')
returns 7.3 mm
